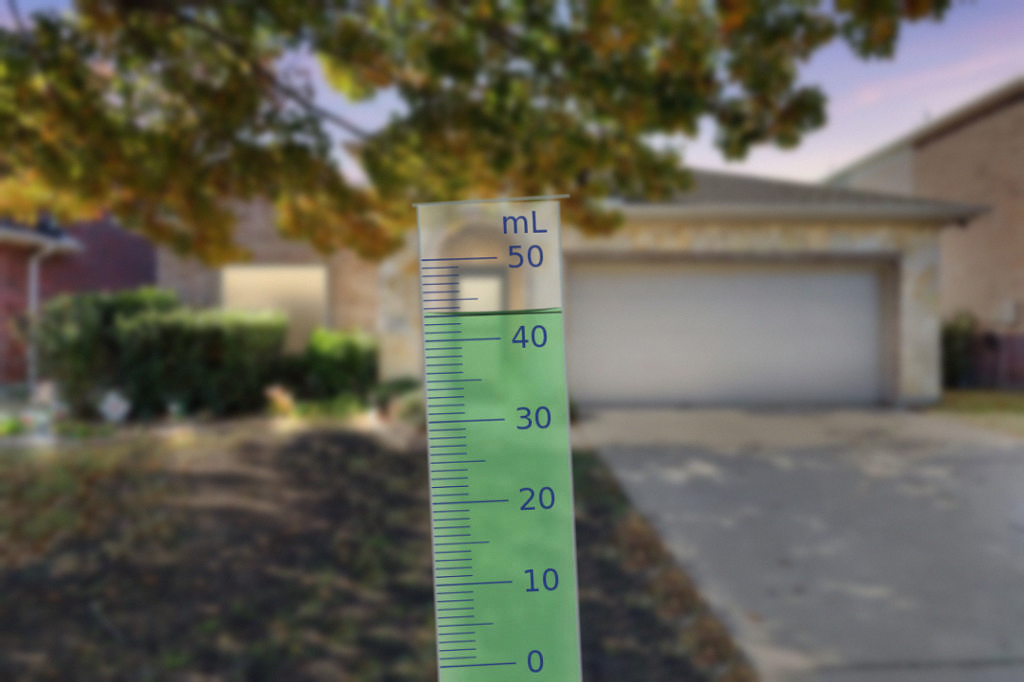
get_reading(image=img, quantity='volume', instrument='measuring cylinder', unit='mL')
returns 43 mL
